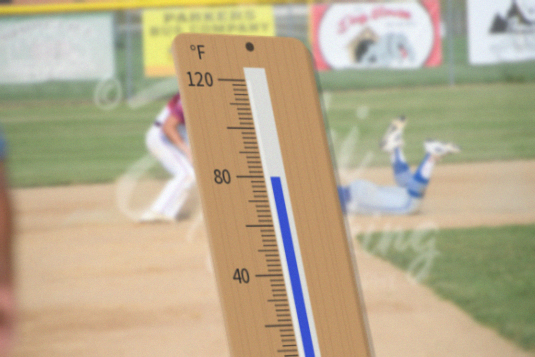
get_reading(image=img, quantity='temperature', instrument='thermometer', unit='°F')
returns 80 °F
